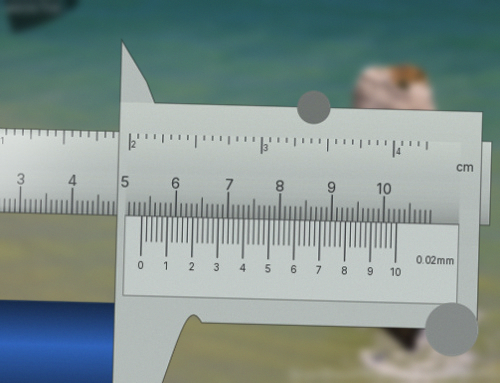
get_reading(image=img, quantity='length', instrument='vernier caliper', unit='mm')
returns 53.5 mm
